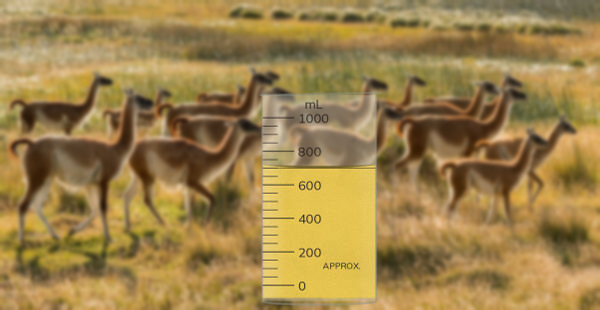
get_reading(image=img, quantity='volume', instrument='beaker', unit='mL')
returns 700 mL
